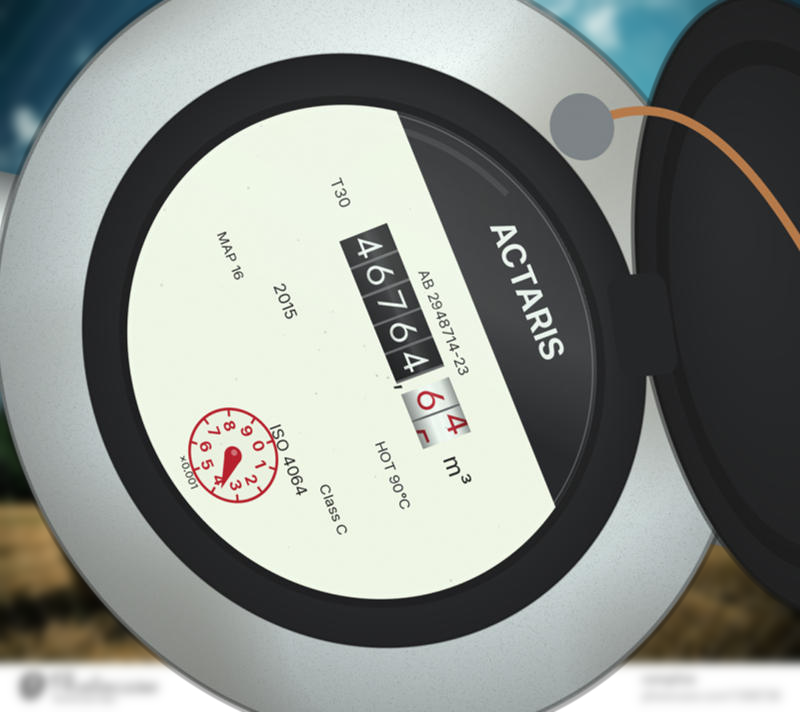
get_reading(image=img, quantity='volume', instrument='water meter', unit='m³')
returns 46764.643 m³
